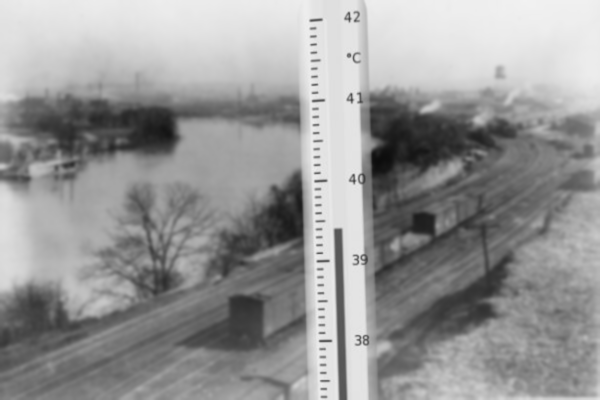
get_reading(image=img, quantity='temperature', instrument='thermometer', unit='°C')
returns 39.4 °C
